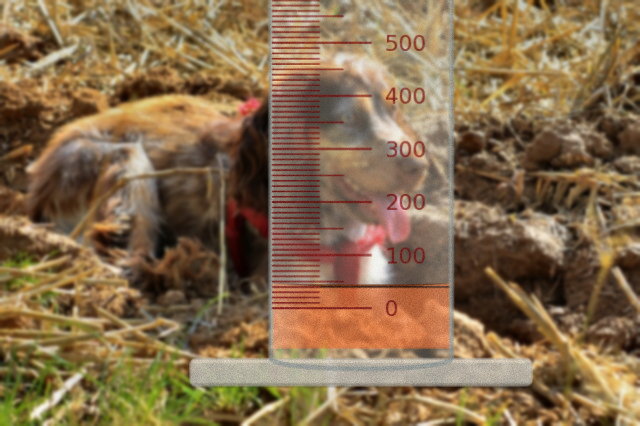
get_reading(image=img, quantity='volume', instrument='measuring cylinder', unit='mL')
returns 40 mL
